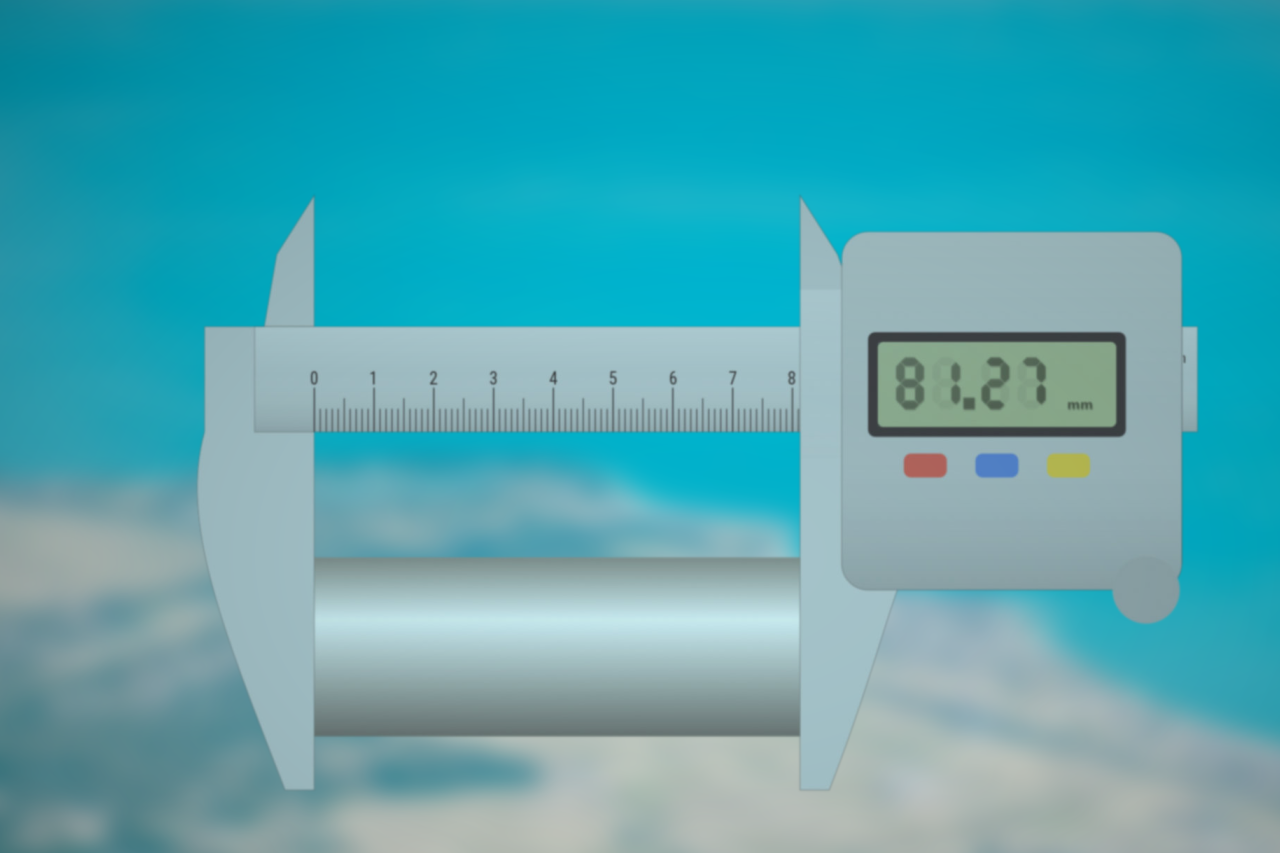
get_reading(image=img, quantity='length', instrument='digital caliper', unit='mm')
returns 81.27 mm
